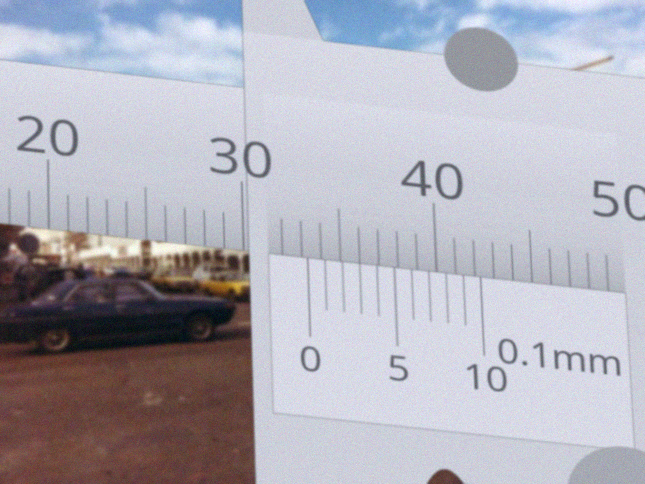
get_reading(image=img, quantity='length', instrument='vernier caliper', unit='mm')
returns 33.3 mm
